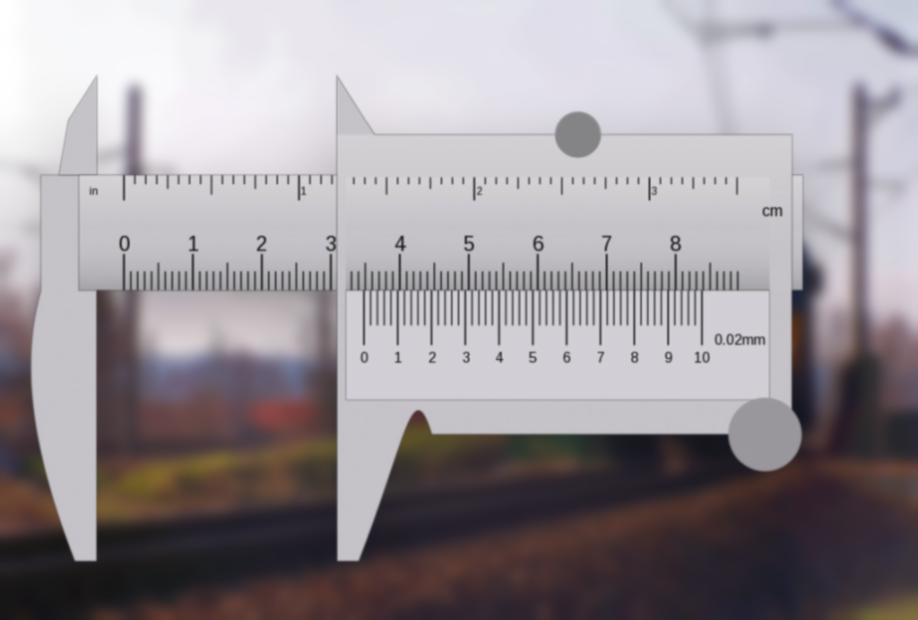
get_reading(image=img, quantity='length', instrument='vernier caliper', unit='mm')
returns 34.8 mm
